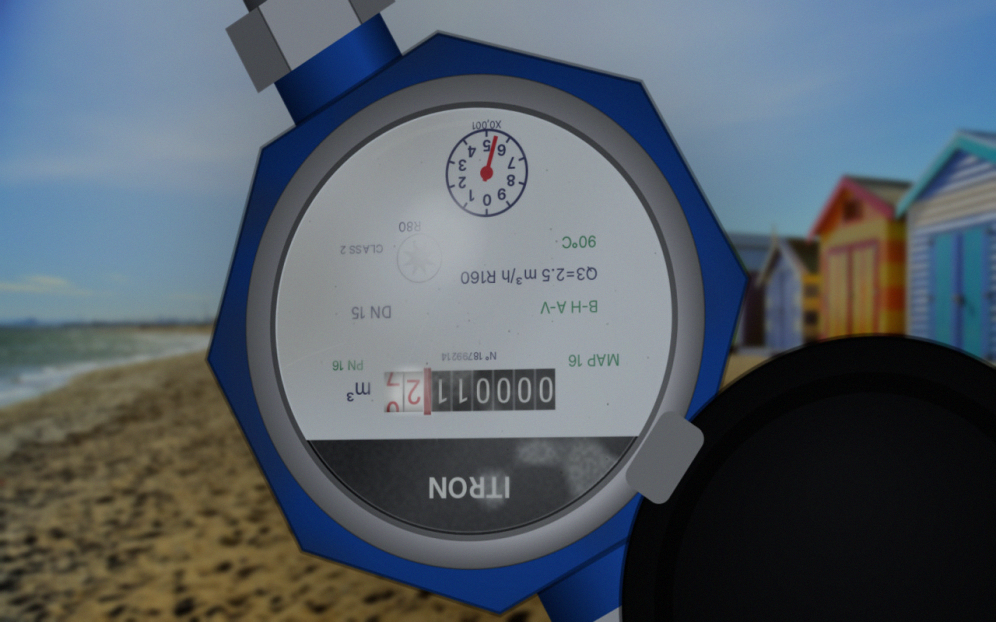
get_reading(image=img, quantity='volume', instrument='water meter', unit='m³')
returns 11.265 m³
